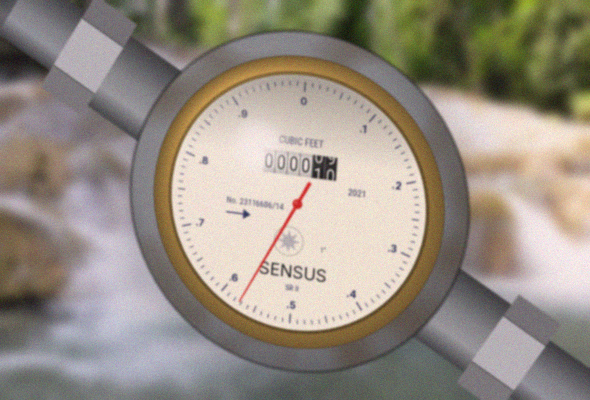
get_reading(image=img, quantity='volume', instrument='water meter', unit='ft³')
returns 9.57 ft³
